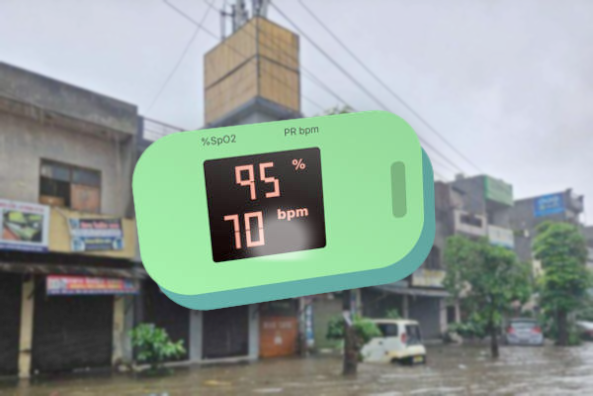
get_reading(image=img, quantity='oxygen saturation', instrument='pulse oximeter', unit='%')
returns 95 %
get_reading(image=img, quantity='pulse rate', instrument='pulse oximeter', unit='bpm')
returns 70 bpm
